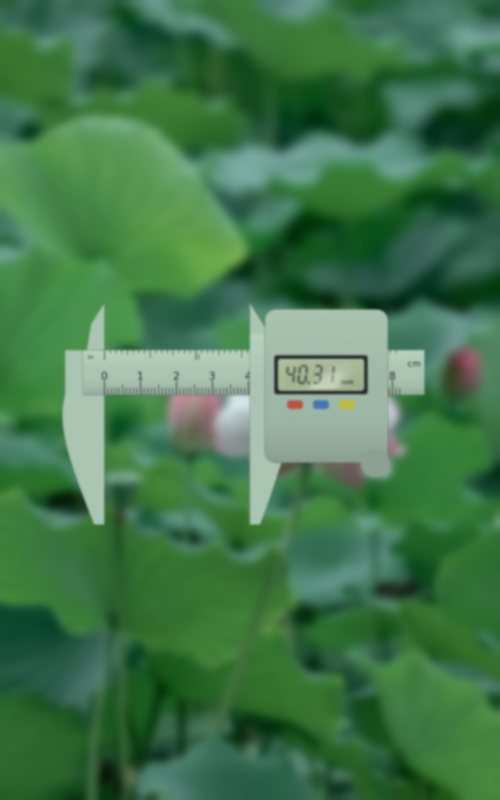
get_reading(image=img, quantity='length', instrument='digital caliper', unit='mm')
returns 40.31 mm
